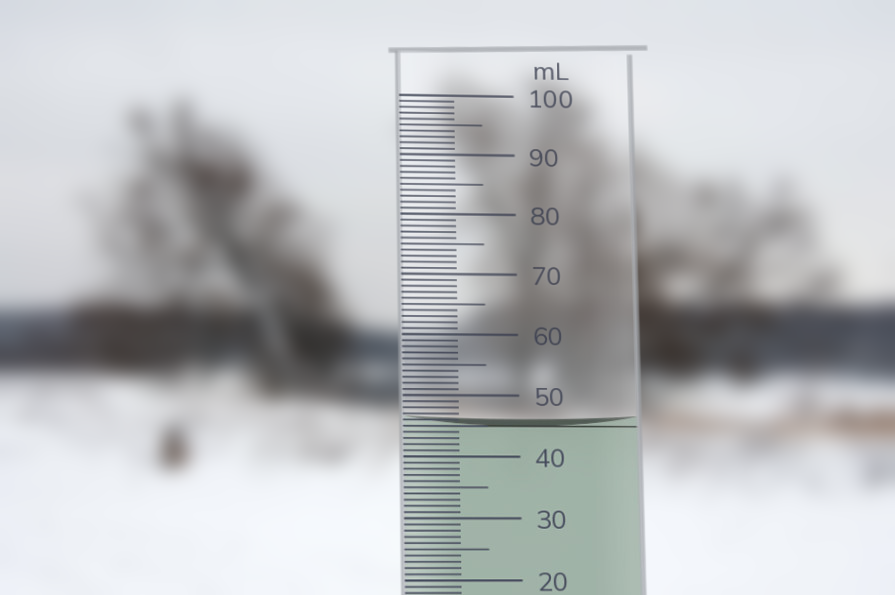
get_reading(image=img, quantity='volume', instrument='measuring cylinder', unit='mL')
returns 45 mL
